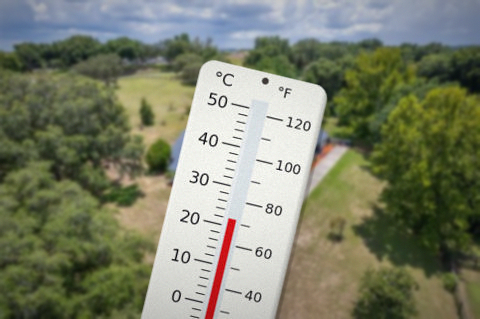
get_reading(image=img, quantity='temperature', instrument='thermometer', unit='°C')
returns 22 °C
